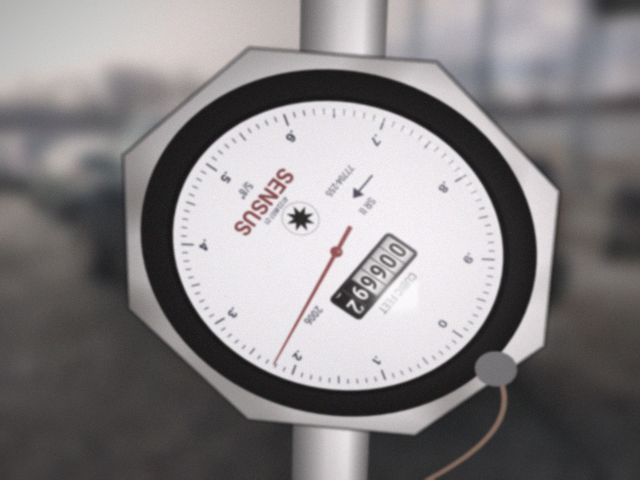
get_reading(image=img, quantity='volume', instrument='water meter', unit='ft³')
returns 6692.22 ft³
